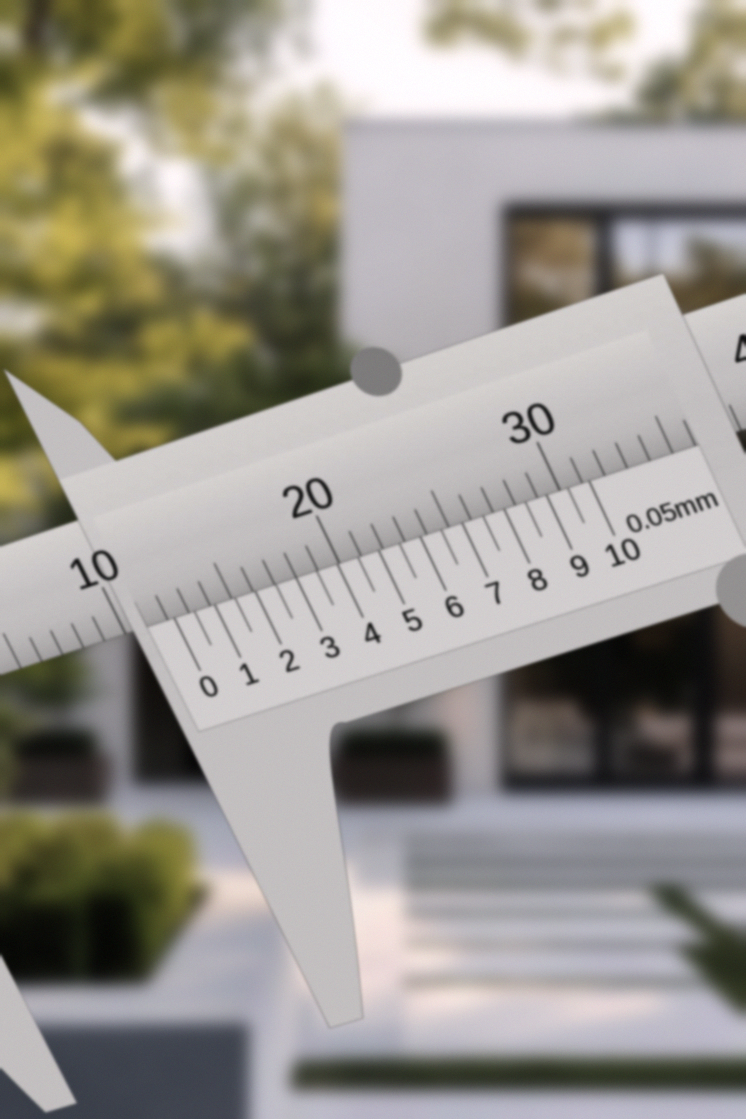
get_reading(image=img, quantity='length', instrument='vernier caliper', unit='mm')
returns 12.3 mm
